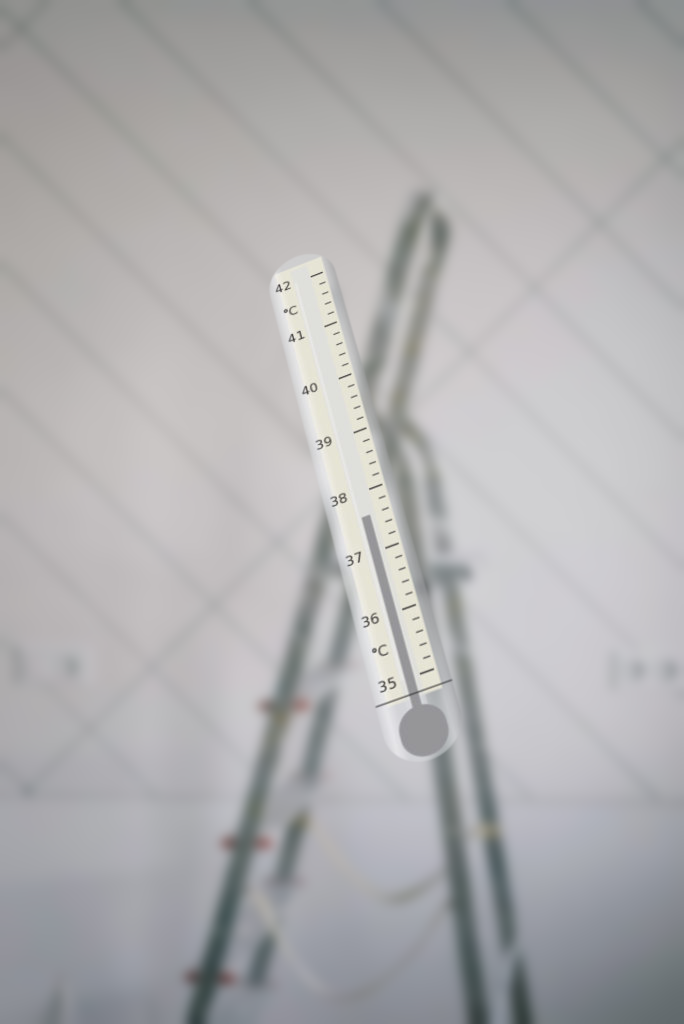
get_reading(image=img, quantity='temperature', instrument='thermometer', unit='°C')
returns 37.6 °C
